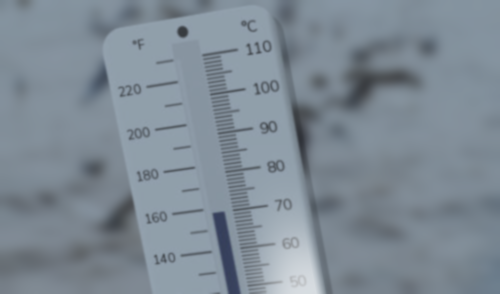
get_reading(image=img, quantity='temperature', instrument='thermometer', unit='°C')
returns 70 °C
